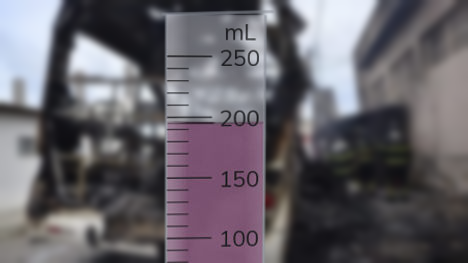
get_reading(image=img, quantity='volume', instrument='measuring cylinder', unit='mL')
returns 195 mL
